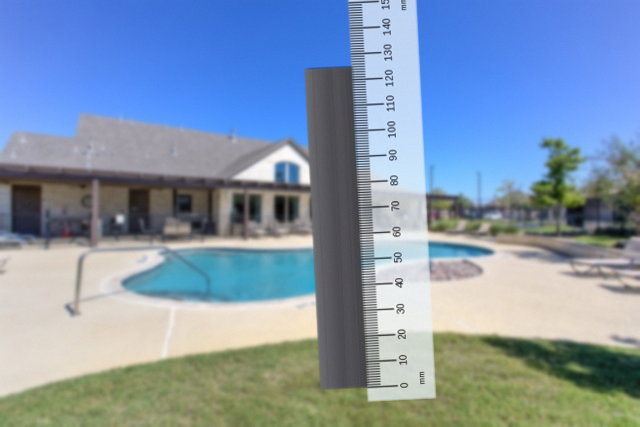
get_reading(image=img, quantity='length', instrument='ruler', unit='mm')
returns 125 mm
